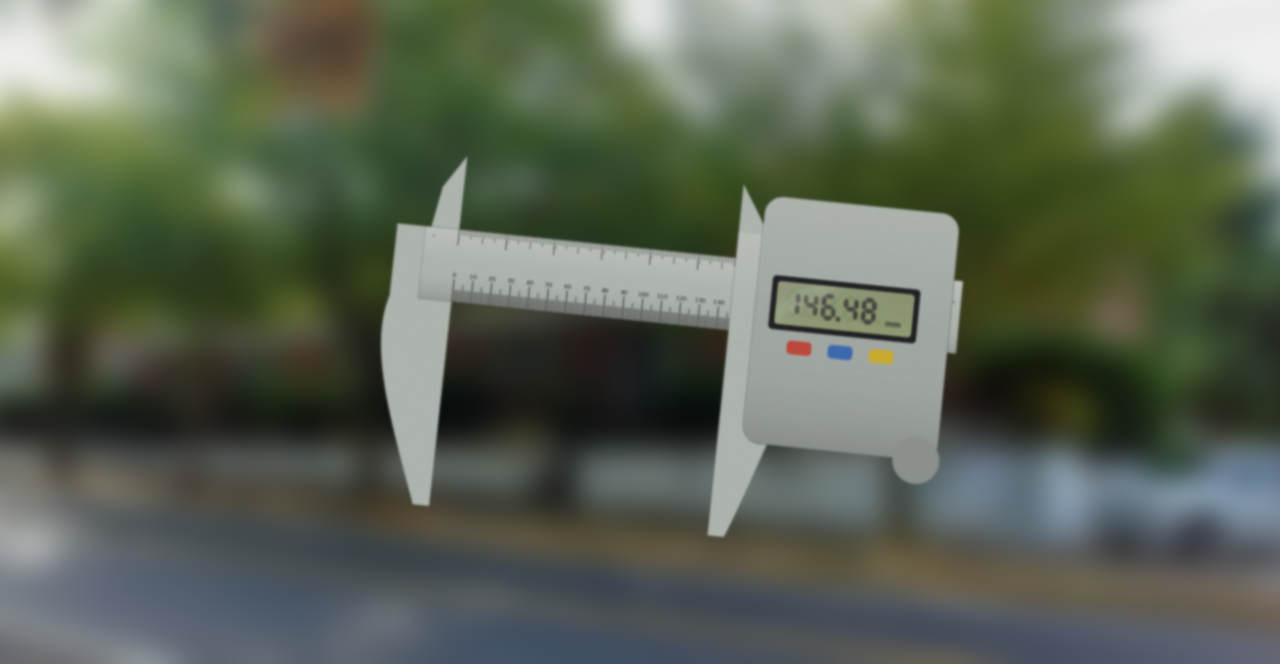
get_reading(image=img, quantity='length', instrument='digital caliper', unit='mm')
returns 146.48 mm
